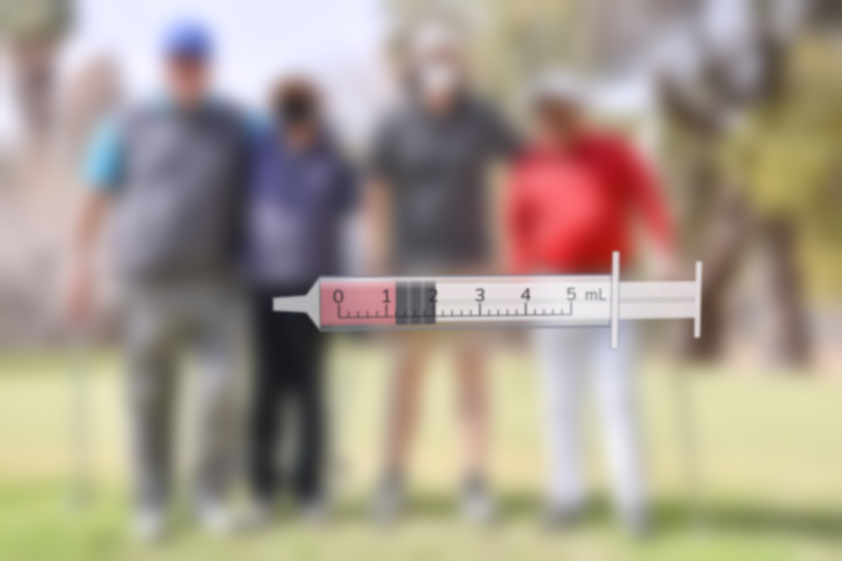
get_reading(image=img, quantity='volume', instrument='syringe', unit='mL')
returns 1.2 mL
